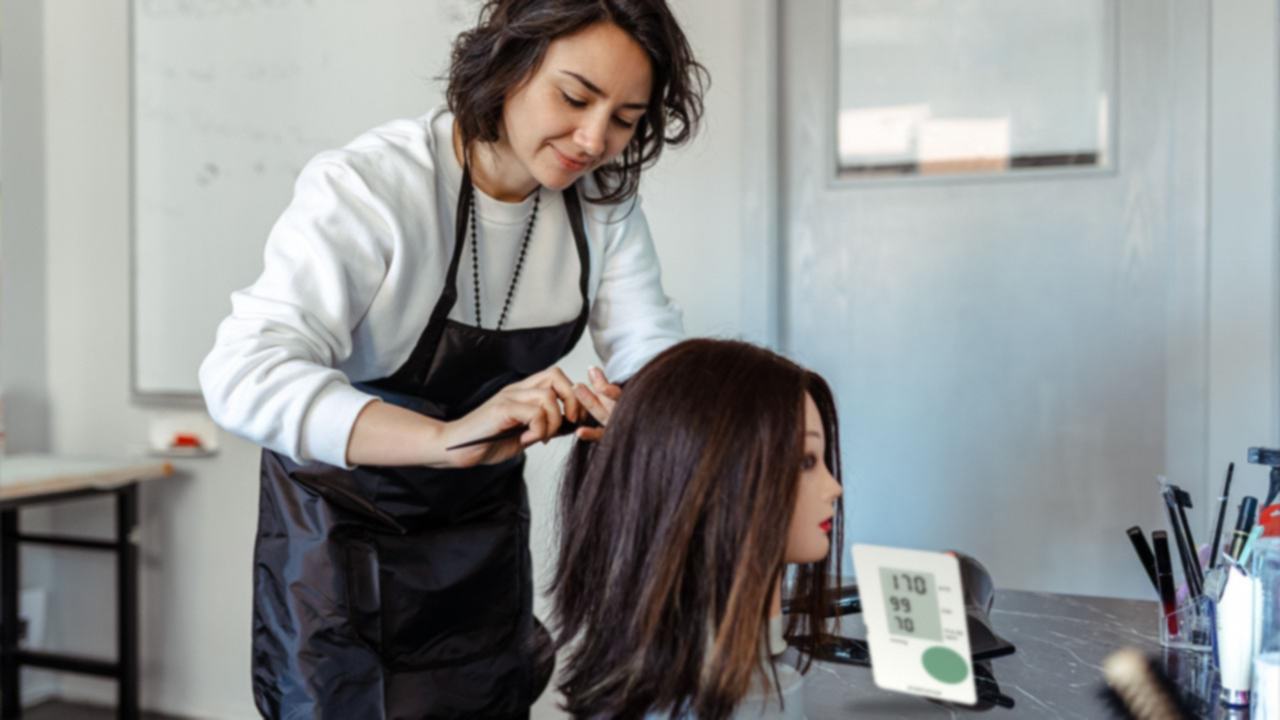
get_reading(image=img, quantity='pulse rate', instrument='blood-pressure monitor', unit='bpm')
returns 70 bpm
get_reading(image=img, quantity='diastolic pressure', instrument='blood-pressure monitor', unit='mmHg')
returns 99 mmHg
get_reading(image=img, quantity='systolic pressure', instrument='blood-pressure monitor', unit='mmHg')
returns 170 mmHg
